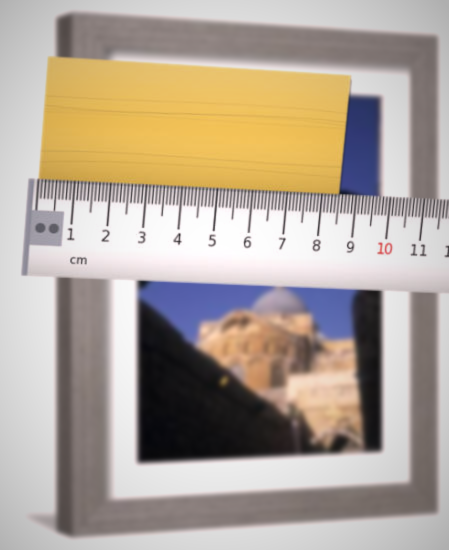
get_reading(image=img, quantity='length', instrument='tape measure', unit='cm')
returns 8.5 cm
